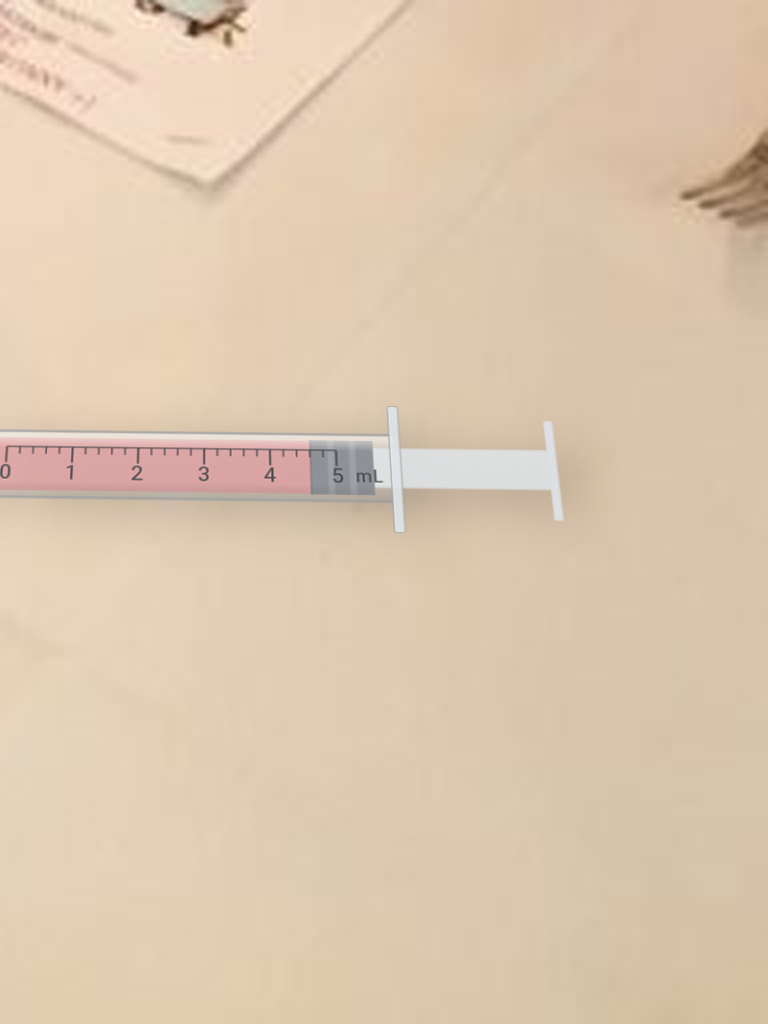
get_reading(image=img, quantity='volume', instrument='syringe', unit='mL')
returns 4.6 mL
